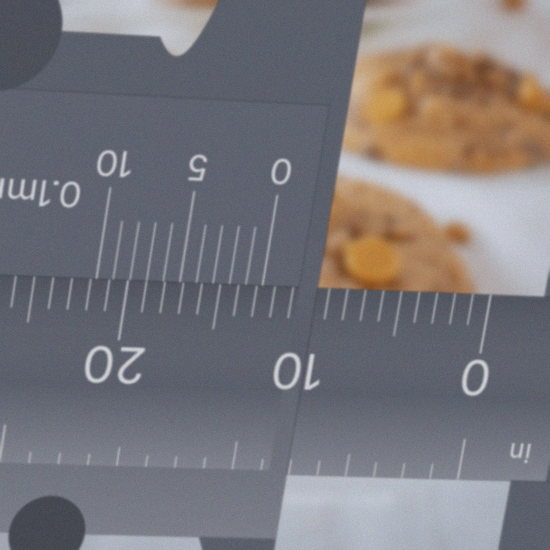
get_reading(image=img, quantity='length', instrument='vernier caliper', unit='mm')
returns 12.7 mm
